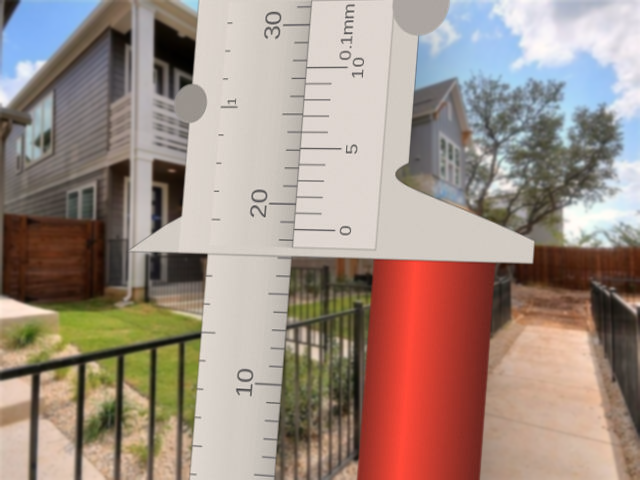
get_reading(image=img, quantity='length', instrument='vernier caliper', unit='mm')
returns 18.6 mm
